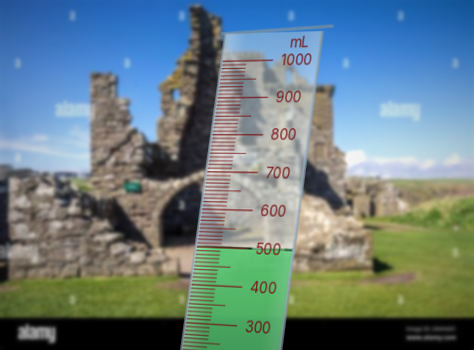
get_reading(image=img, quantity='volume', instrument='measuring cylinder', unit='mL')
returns 500 mL
